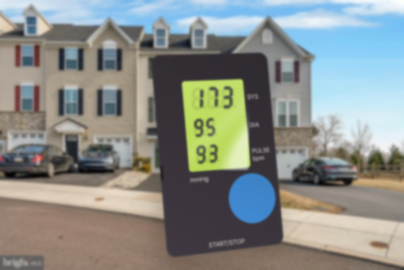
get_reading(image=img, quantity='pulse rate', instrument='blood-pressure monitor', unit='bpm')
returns 93 bpm
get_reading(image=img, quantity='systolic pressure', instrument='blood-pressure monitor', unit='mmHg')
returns 173 mmHg
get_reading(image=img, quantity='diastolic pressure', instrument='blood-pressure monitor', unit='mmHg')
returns 95 mmHg
